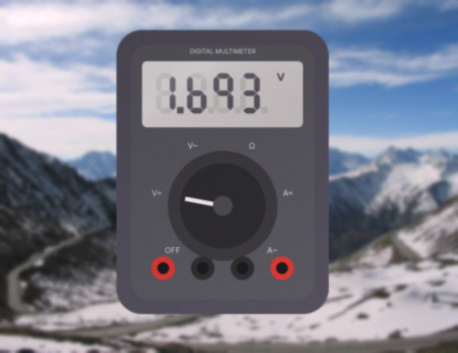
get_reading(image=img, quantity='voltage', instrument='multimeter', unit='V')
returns 1.693 V
